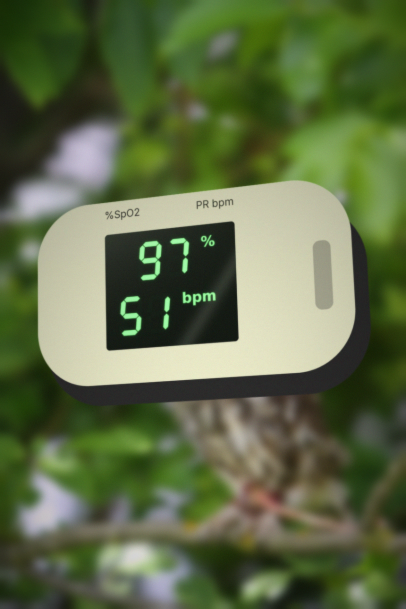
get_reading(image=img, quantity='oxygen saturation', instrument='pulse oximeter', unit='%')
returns 97 %
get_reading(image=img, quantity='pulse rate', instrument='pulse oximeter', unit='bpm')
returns 51 bpm
